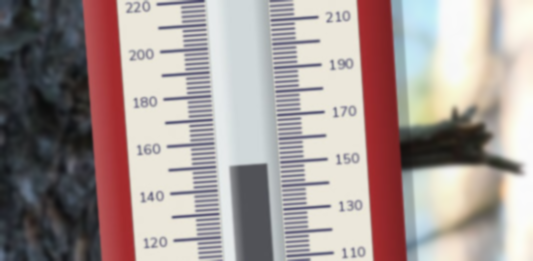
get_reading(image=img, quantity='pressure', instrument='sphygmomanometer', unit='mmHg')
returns 150 mmHg
